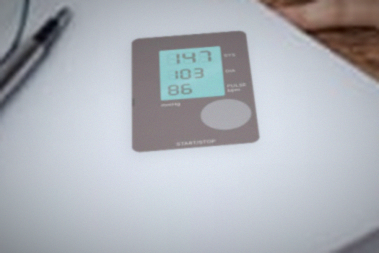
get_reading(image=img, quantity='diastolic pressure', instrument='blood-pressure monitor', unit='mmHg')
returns 103 mmHg
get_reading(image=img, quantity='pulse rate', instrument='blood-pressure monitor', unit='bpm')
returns 86 bpm
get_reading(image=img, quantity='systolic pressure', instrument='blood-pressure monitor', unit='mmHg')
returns 147 mmHg
